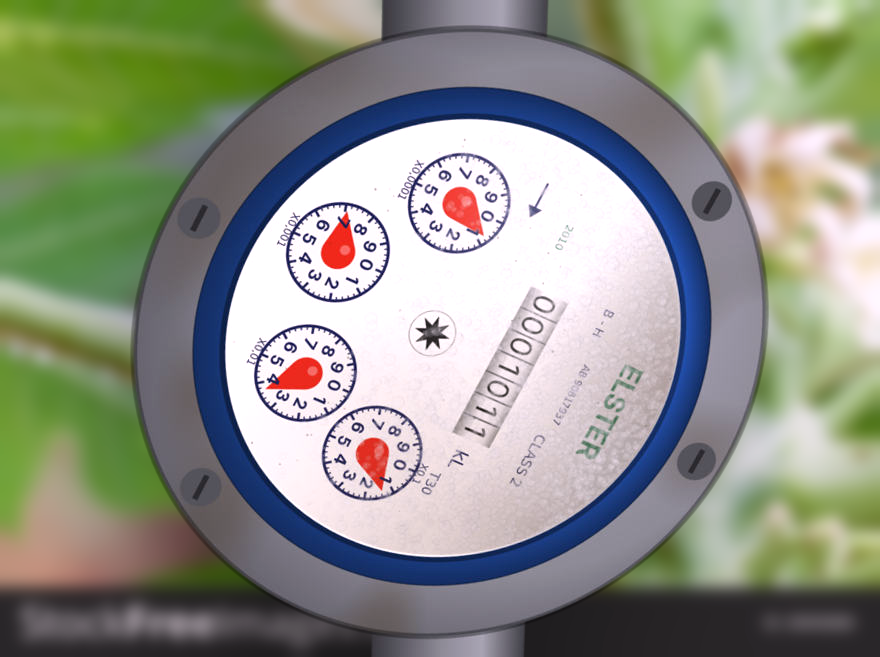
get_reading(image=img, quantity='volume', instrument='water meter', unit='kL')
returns 1011.1370 kL
